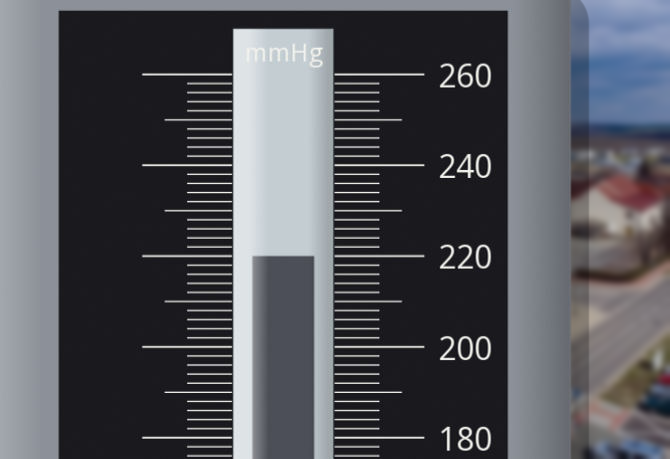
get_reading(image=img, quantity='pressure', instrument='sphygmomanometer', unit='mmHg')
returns 220 mmHg
